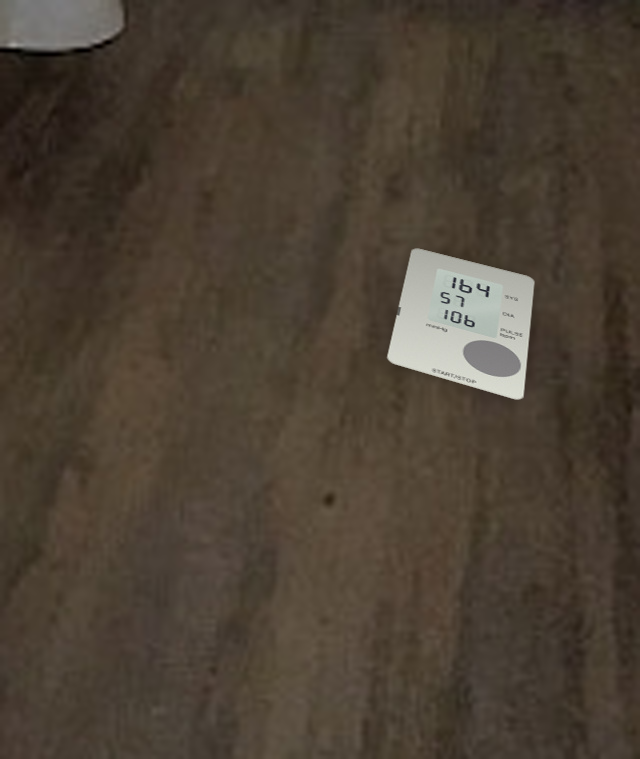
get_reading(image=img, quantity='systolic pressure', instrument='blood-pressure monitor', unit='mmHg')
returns 164 mmHg
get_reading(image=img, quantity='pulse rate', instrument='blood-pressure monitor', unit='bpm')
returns 106 bpm
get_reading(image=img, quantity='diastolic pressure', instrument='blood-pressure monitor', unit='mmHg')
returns 57 mmHg
